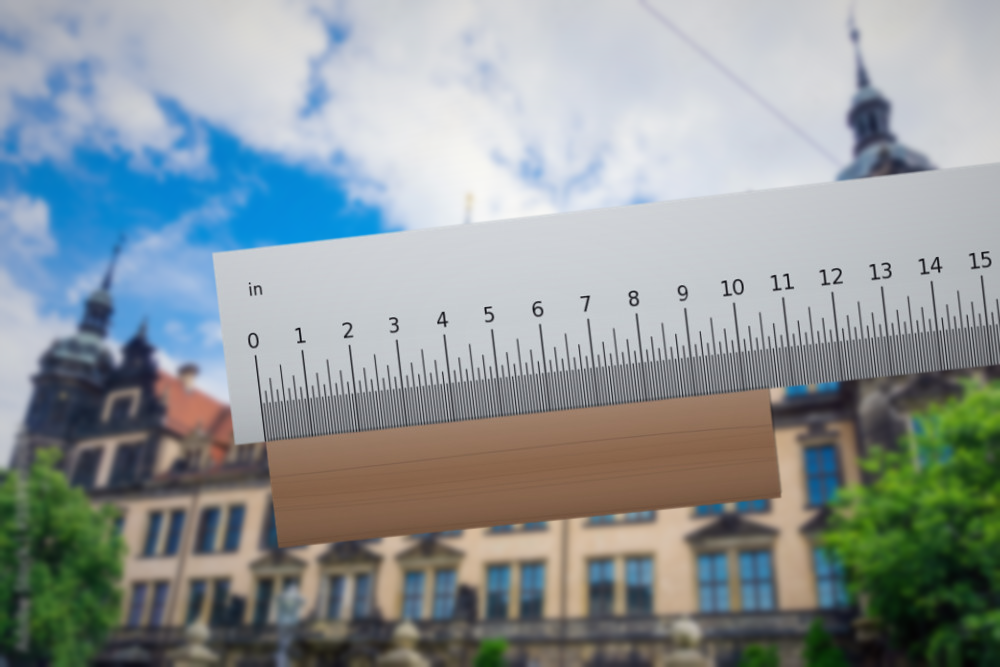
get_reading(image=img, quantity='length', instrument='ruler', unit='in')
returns 10.5 in
